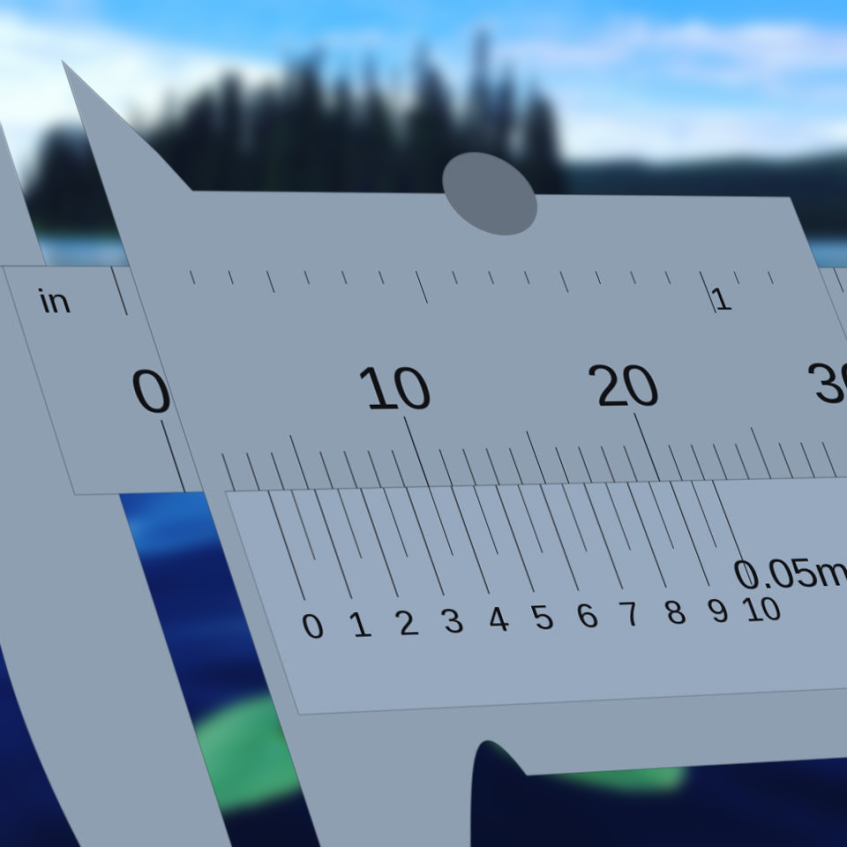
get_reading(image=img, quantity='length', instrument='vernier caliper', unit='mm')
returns 3.35 mm
